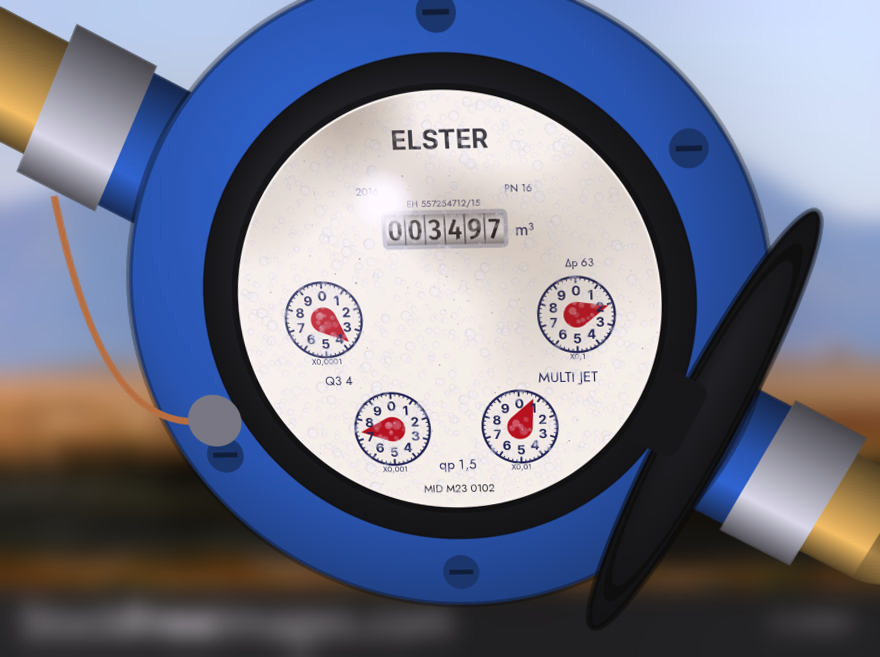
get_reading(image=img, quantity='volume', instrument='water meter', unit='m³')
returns 3497.2073 m³
